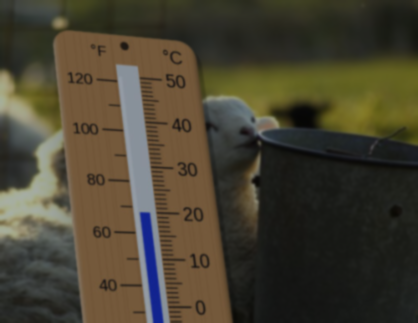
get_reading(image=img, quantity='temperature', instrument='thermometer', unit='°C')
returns 20 °C
